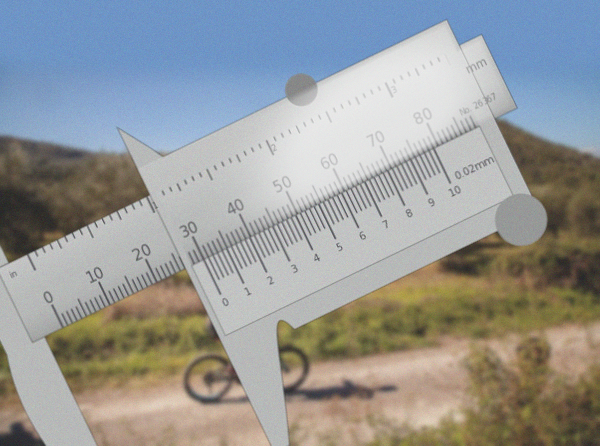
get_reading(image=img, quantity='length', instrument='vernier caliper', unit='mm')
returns 30.0 mm
